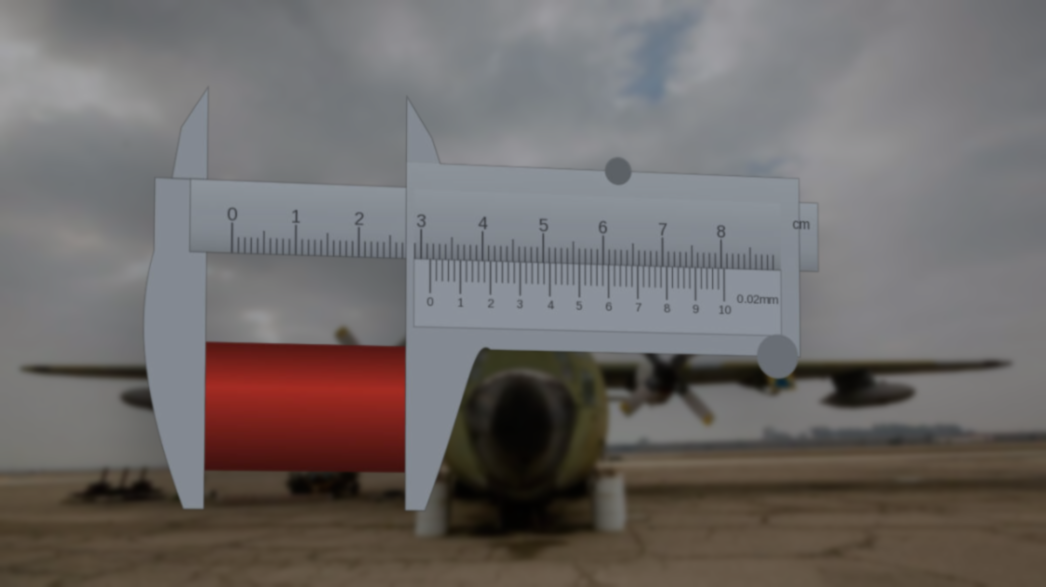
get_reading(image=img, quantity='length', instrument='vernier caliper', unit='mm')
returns 31.5 mm
